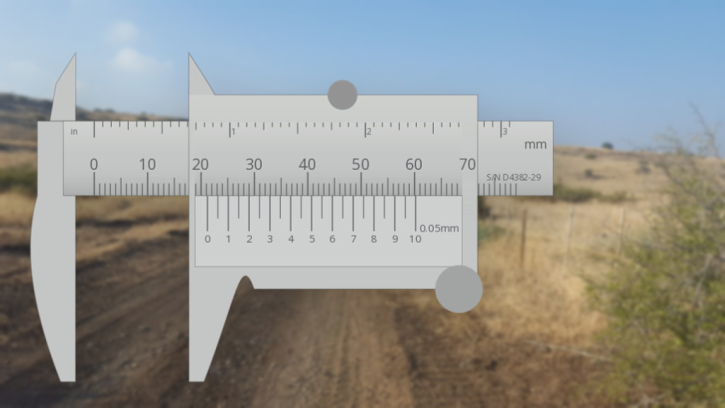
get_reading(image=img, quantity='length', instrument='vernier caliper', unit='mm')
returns 21.2 mm
